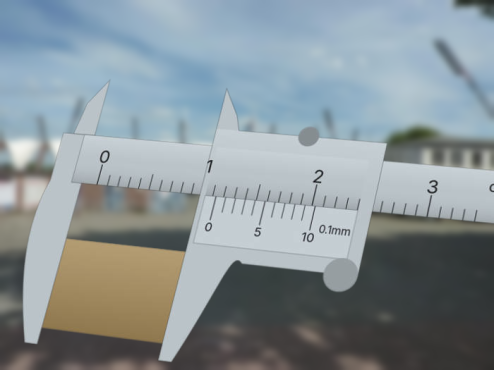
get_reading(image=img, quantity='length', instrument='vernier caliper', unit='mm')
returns 11.3 mm
